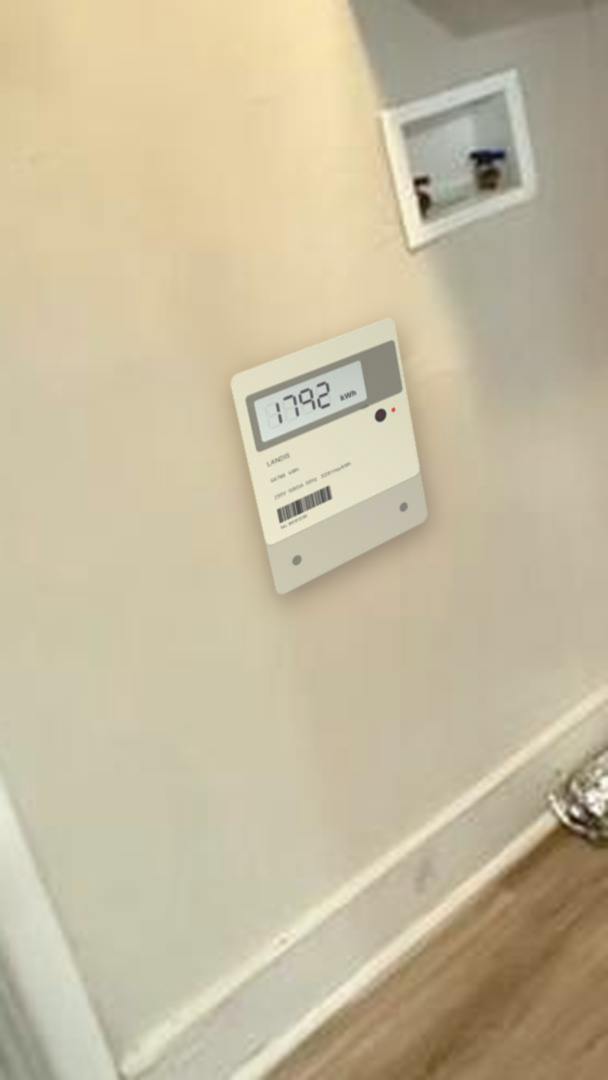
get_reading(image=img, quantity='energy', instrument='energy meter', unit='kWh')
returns 1792 kWh
